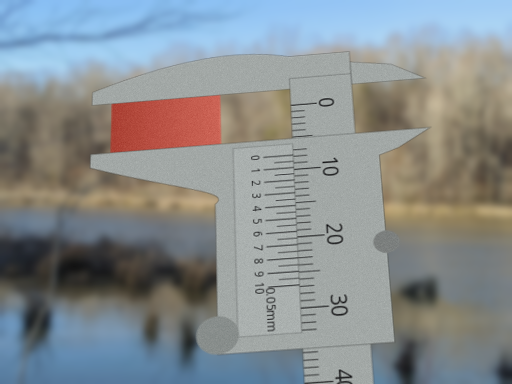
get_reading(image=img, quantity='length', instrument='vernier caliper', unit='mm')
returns 7.8 mm
